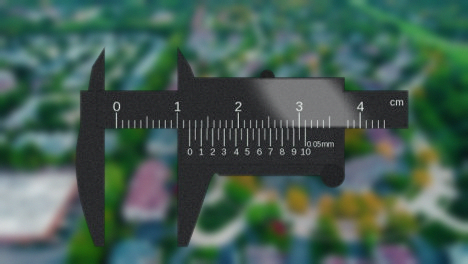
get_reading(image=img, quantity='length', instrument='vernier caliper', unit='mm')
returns 12.0 mm
